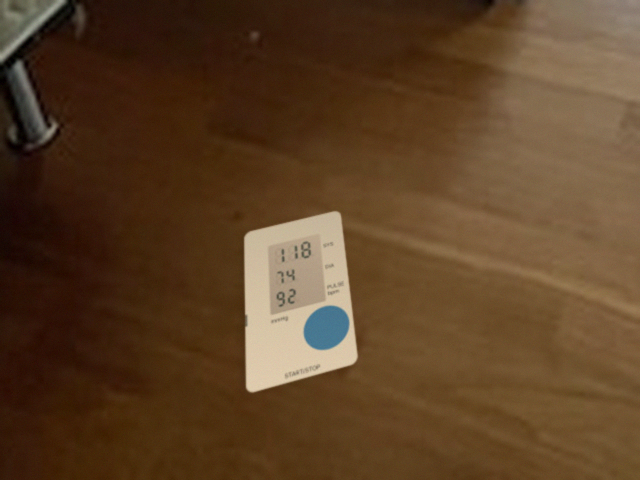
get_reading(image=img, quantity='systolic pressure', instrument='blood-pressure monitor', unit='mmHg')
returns 118 mmHg
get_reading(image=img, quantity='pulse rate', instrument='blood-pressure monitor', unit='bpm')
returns 92 bpm
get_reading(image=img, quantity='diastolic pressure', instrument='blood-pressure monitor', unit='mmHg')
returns 74 mmHg
